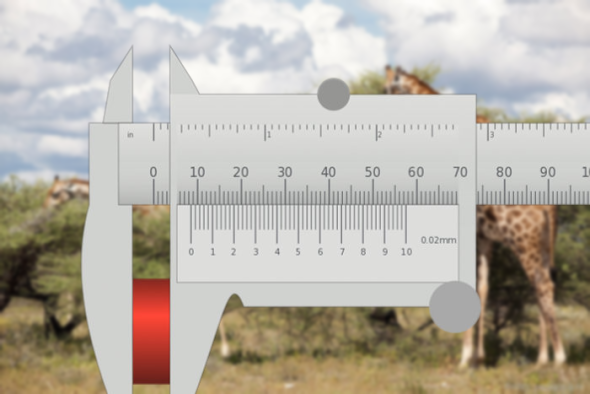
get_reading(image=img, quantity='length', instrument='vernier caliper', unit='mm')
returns 8.5 mm
